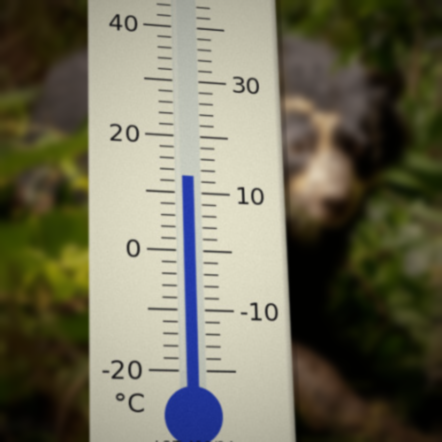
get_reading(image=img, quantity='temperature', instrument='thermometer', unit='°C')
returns 13 °C
